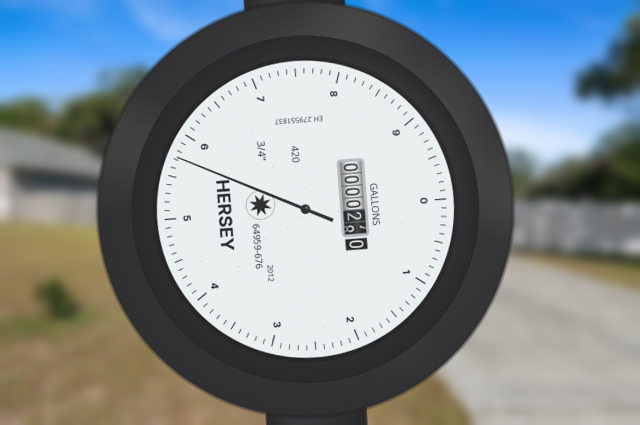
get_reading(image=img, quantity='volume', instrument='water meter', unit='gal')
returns 275.7 gal
